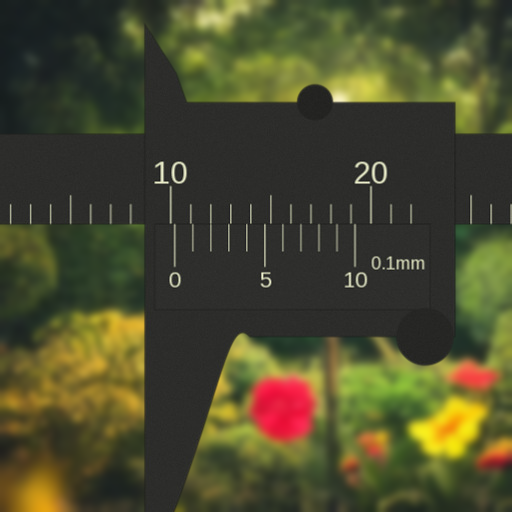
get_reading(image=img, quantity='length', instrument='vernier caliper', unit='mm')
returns 10.2 mm
